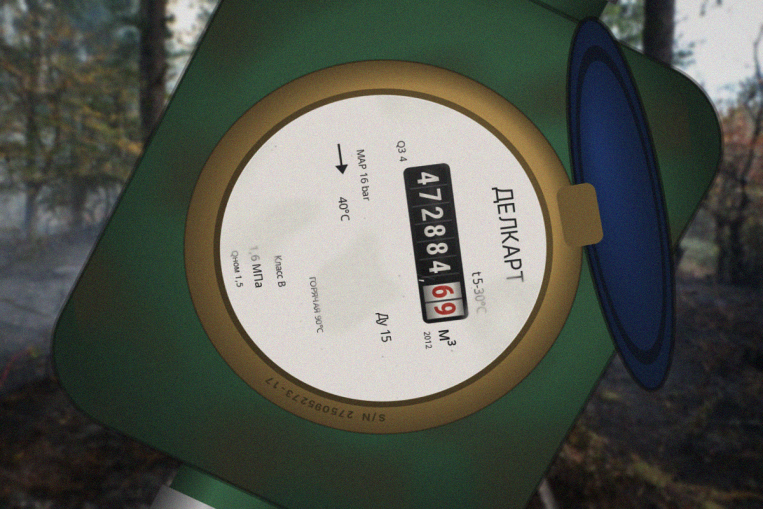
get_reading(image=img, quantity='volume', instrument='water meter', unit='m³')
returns 472884.69 m³
